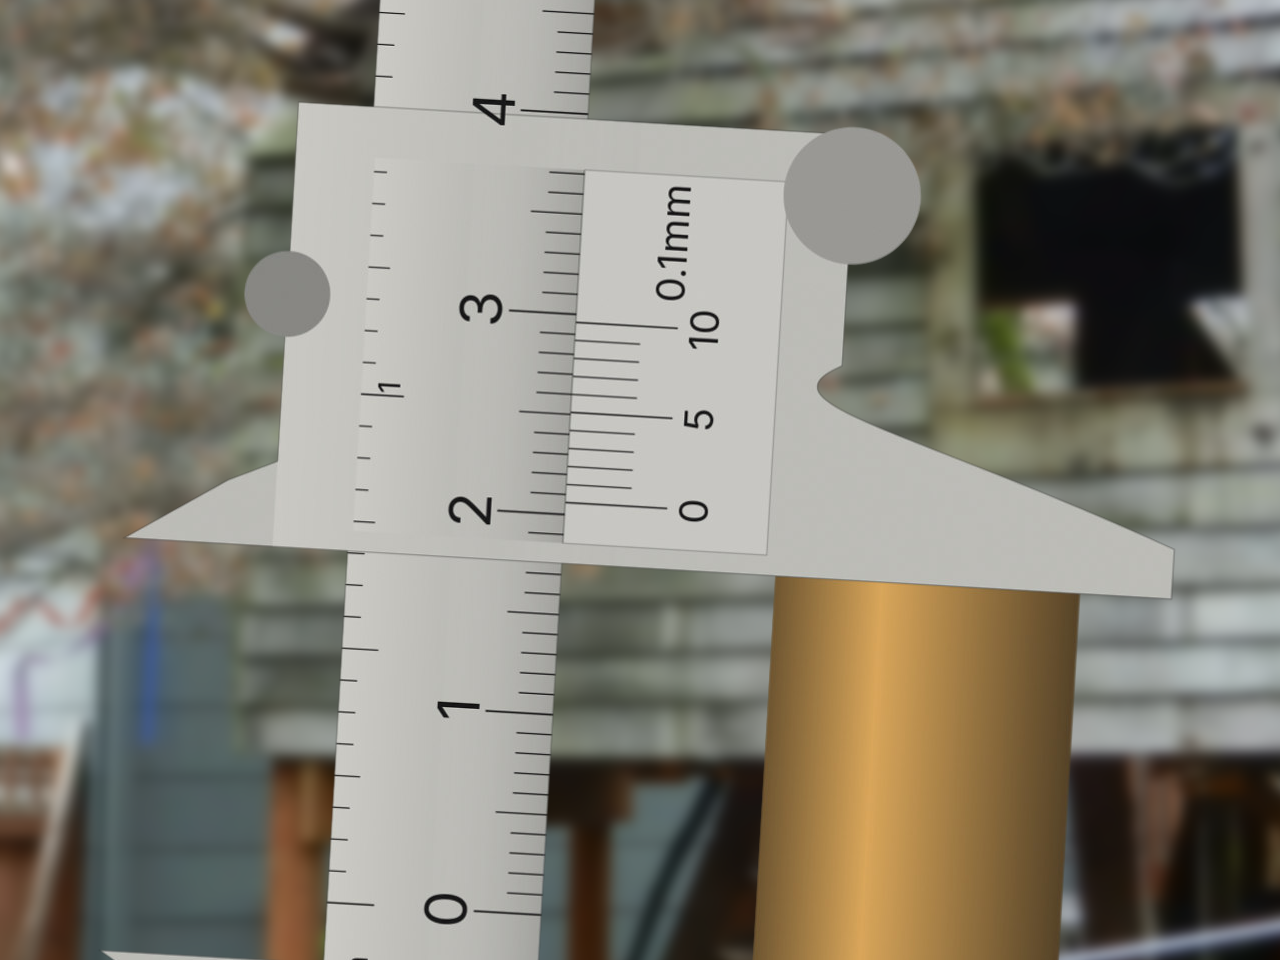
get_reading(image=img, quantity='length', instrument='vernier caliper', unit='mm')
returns 20.6 mm
